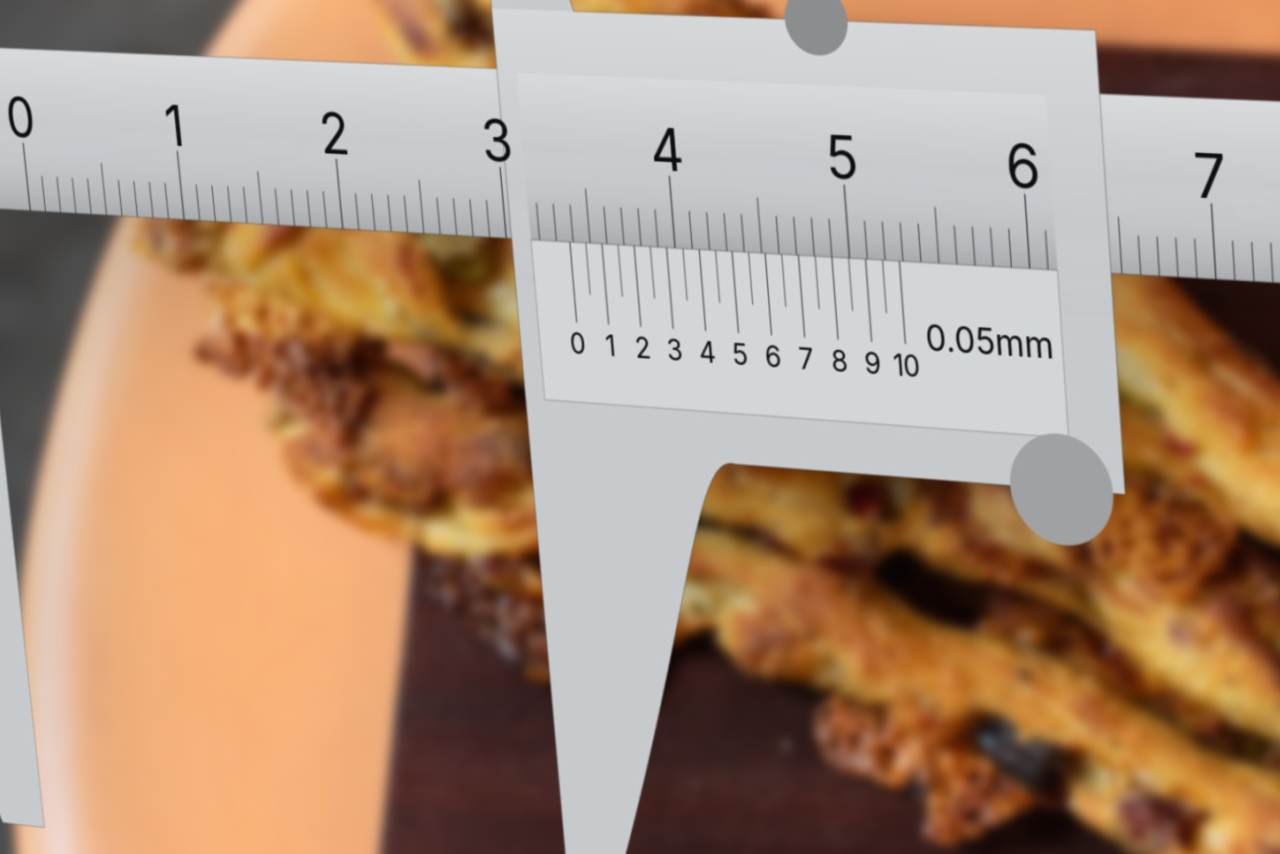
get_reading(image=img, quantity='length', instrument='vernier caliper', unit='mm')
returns 33.8 mm
